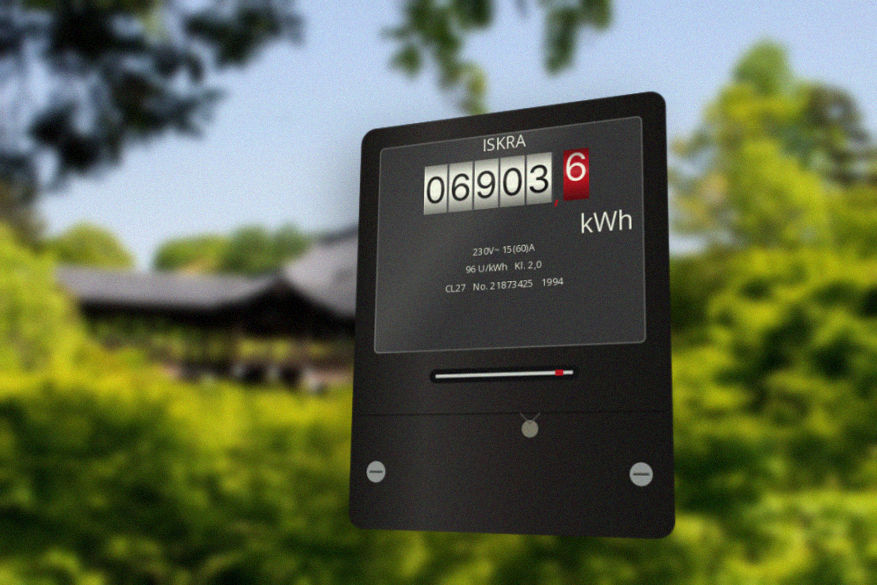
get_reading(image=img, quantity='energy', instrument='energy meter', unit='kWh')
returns 6903.6 kWh
